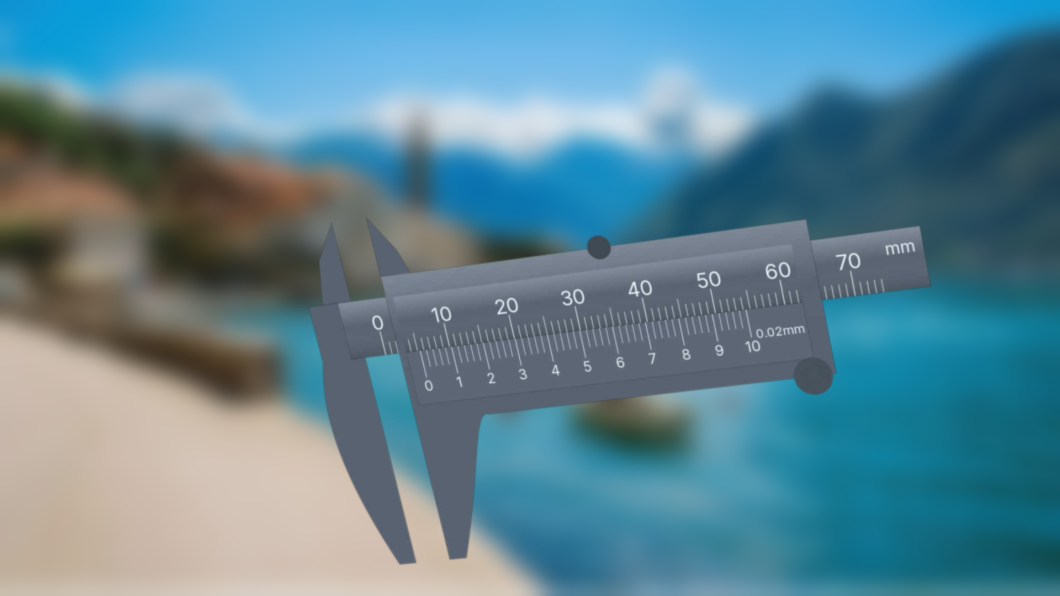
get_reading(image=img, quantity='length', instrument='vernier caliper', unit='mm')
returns 5.4 mm
